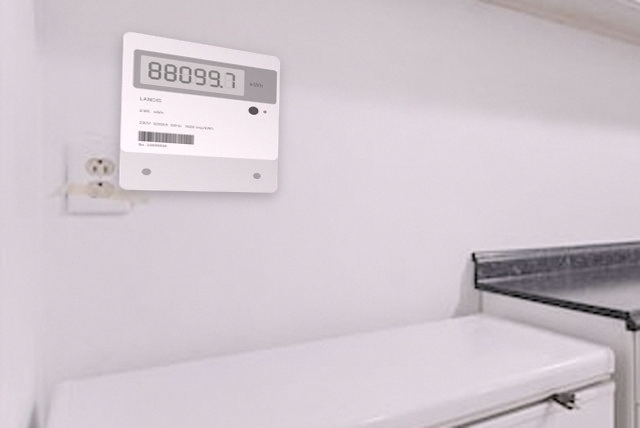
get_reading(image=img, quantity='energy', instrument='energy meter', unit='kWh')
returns 88099.7 kWh
